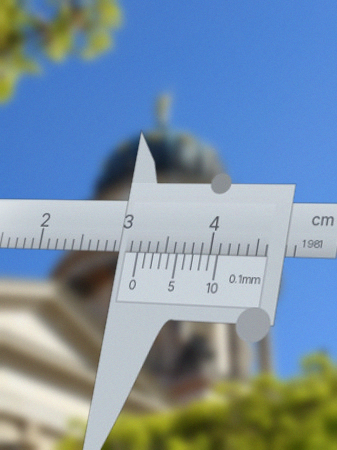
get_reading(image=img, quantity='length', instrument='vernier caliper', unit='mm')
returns 31.8 mm
